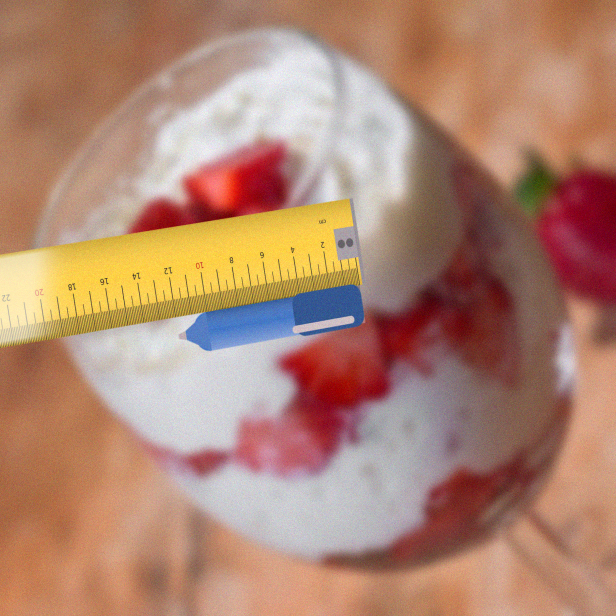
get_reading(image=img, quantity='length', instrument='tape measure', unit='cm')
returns 12 cm
